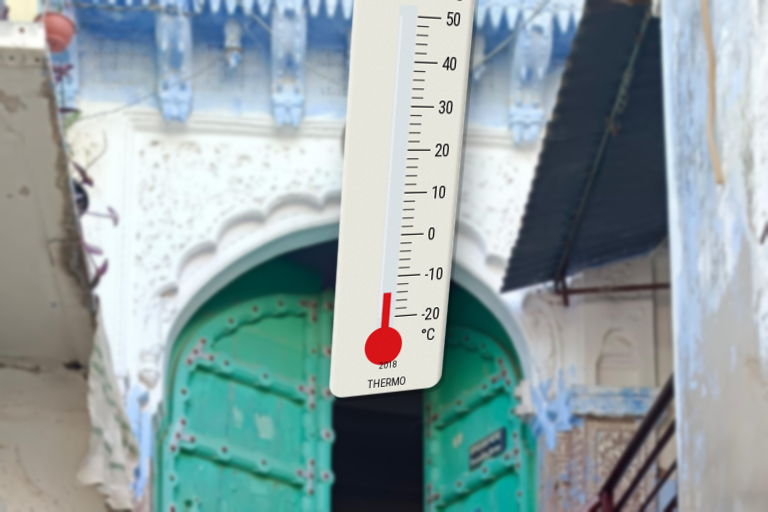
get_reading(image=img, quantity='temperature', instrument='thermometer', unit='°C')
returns -14 °C
